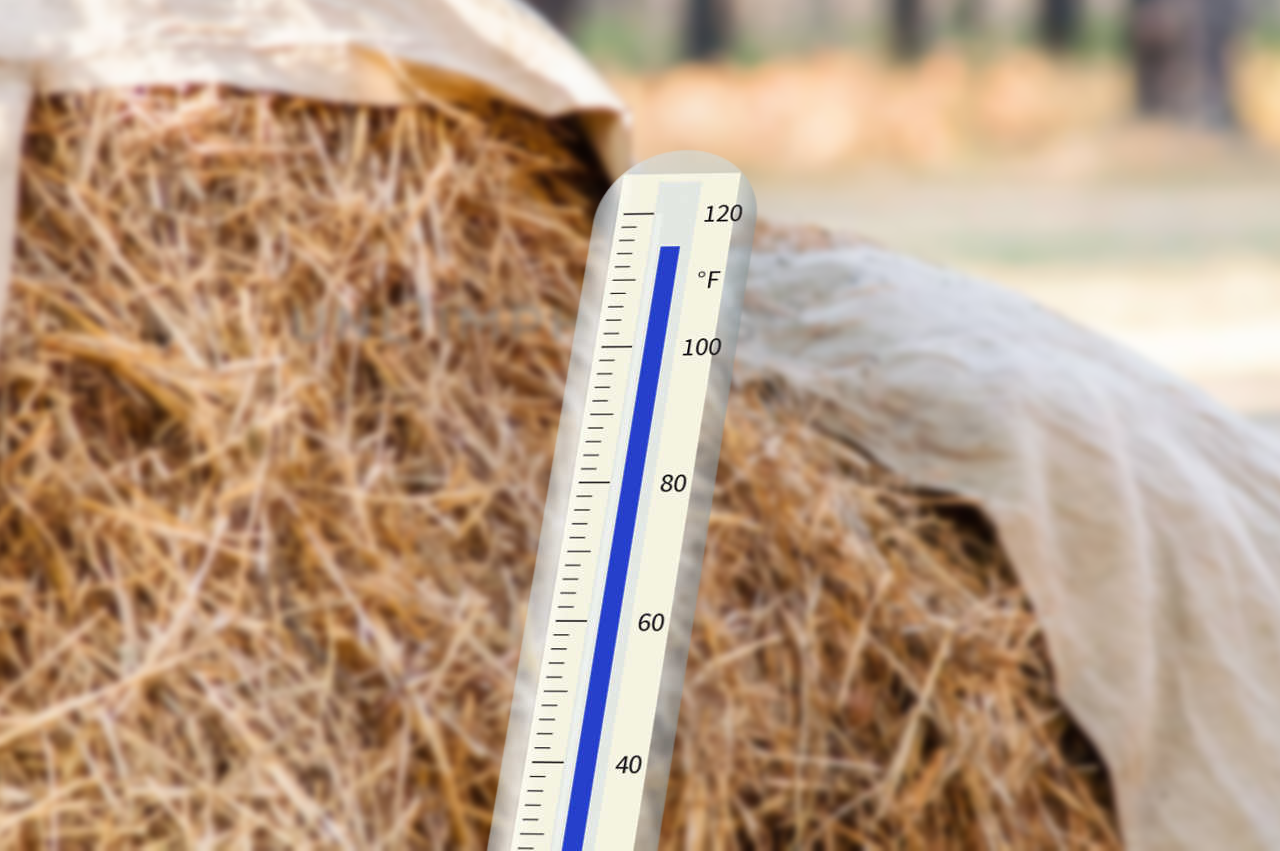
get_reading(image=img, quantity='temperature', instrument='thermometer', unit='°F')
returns 115 °F
